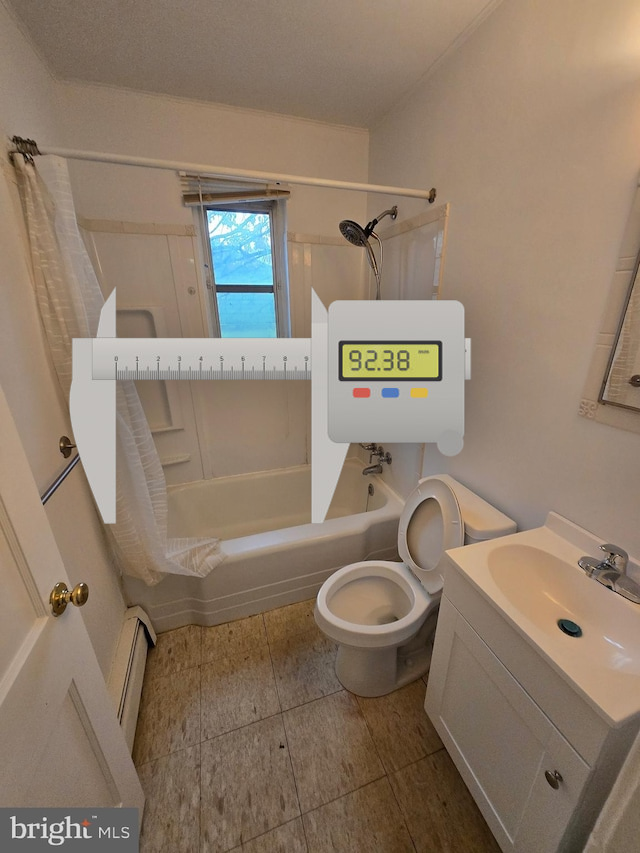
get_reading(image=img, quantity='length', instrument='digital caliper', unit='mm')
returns 92.38 mm
